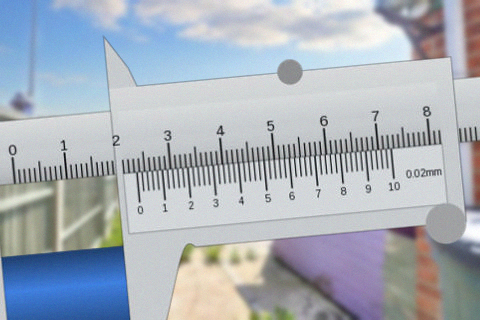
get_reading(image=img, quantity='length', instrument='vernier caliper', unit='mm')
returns 23.5 mm
